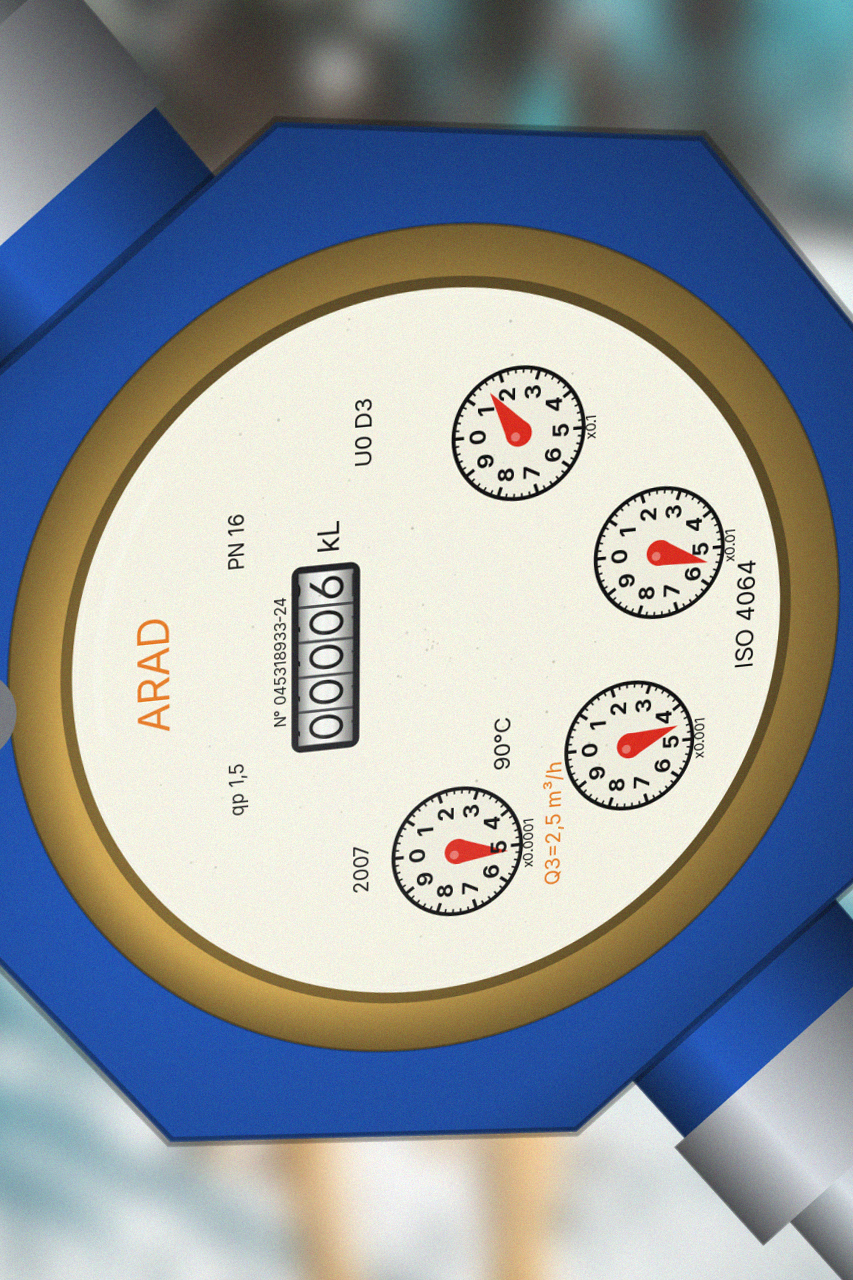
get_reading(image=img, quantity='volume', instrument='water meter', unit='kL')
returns 6.1545 kL
